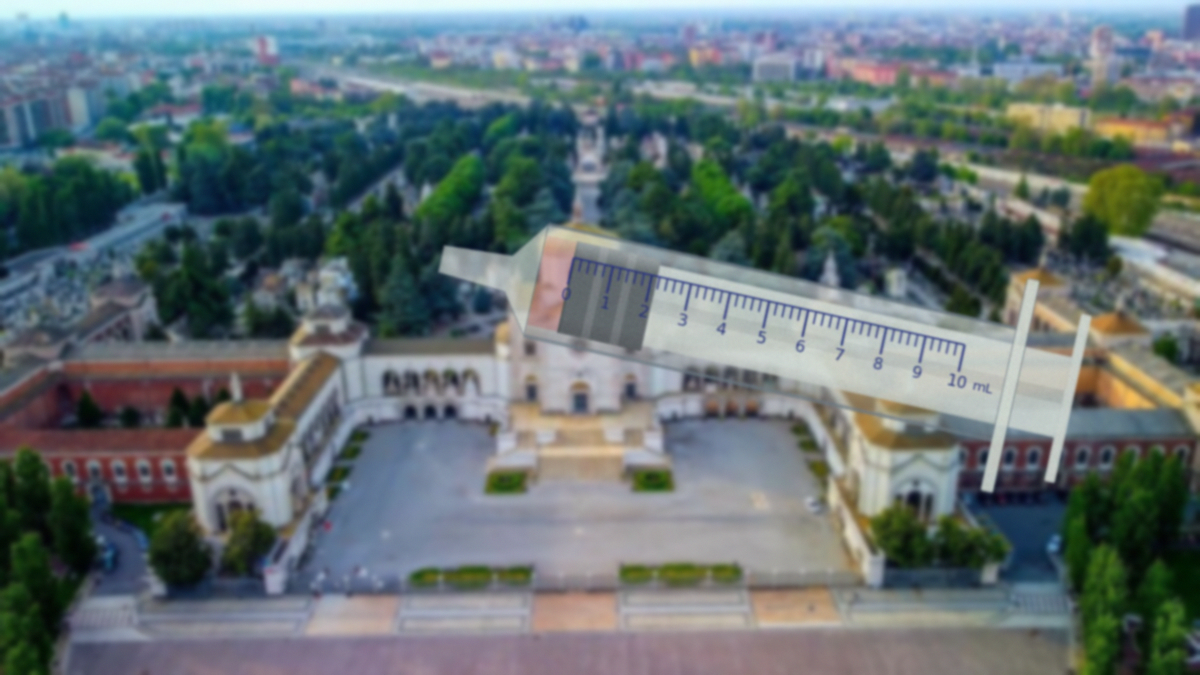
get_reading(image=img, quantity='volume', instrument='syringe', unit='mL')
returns 0 mL
